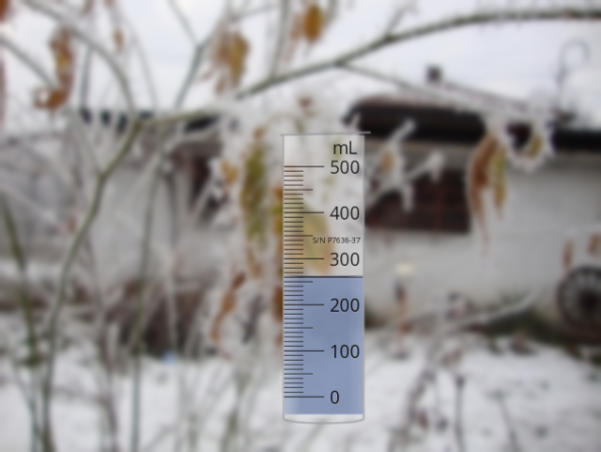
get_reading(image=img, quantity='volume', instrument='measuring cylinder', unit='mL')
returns 260 mL
